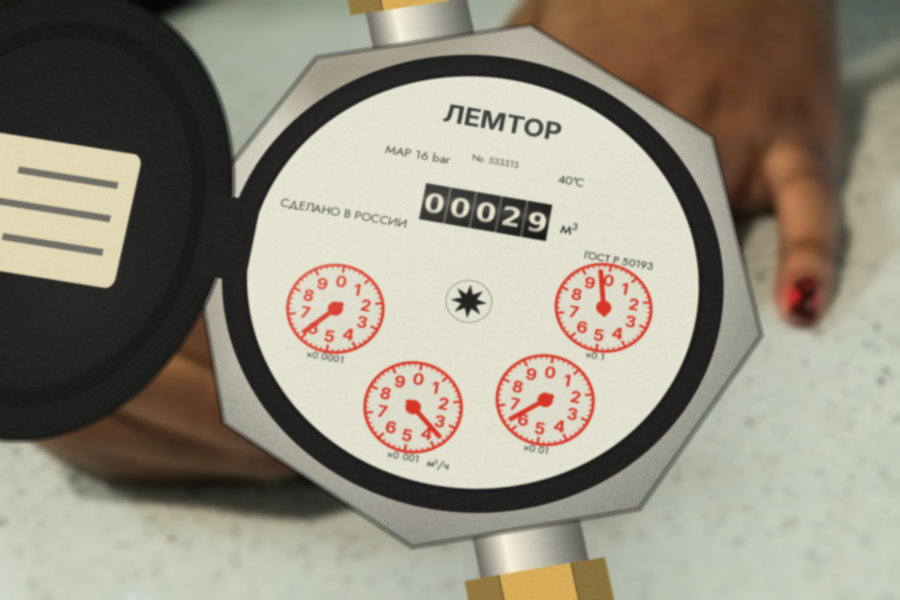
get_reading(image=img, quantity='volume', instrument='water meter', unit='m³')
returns 28.9636 m³
